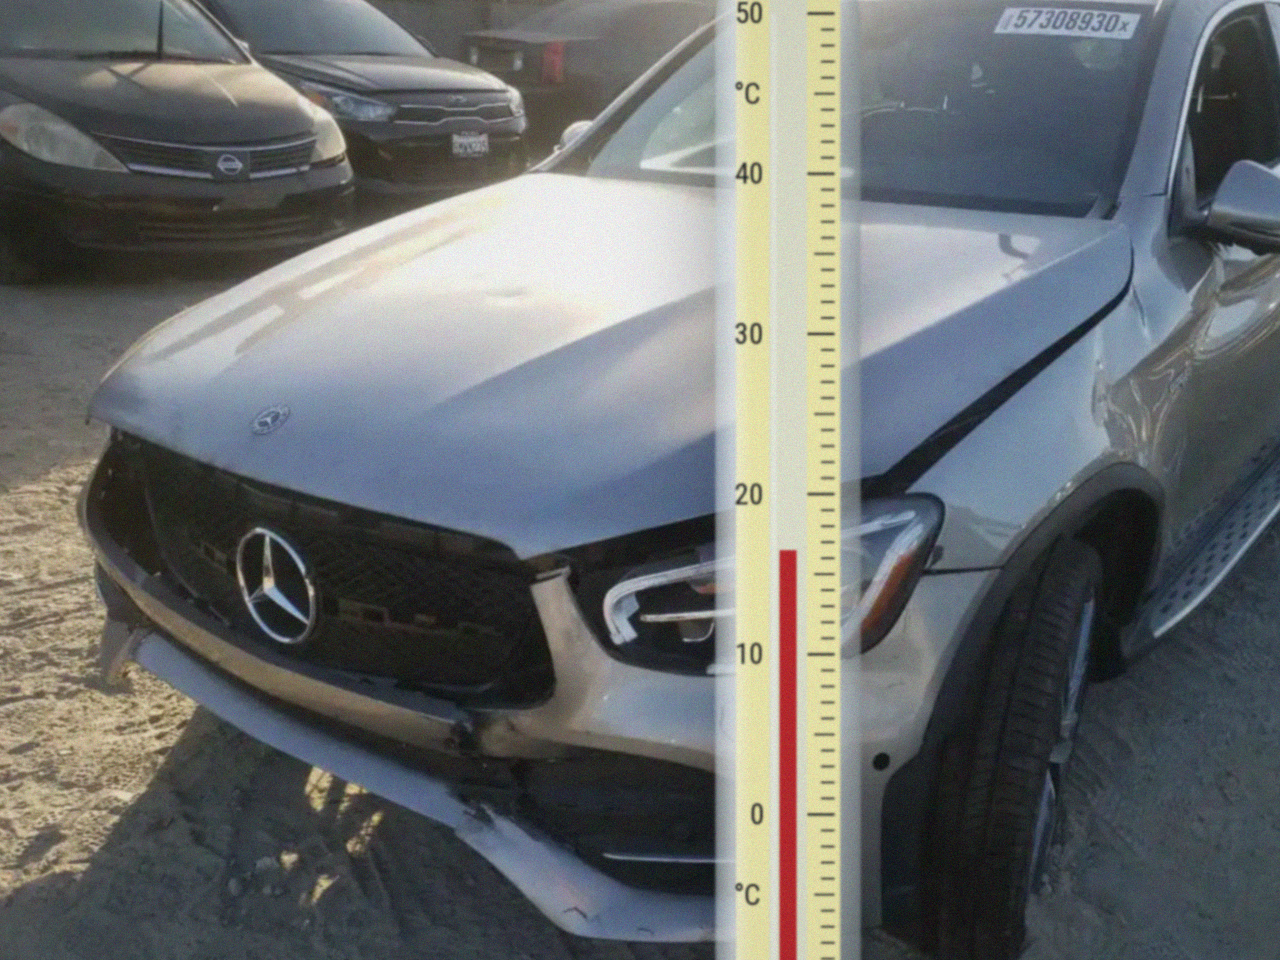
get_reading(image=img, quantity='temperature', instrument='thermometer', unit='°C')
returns 16.5 °C
